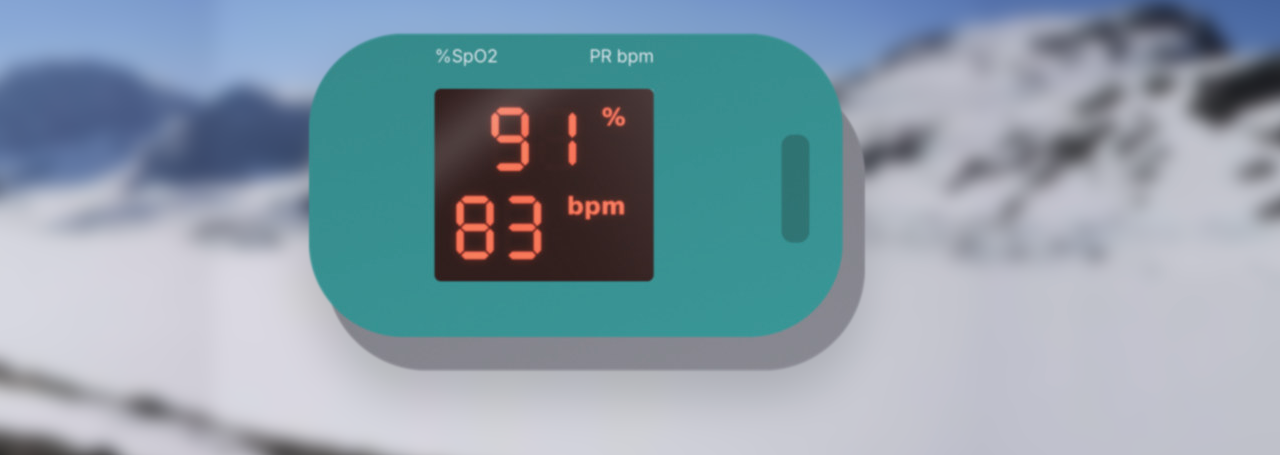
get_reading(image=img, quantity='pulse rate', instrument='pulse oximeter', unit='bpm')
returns 83 bpm
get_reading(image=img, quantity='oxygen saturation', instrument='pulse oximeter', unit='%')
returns 91 %
